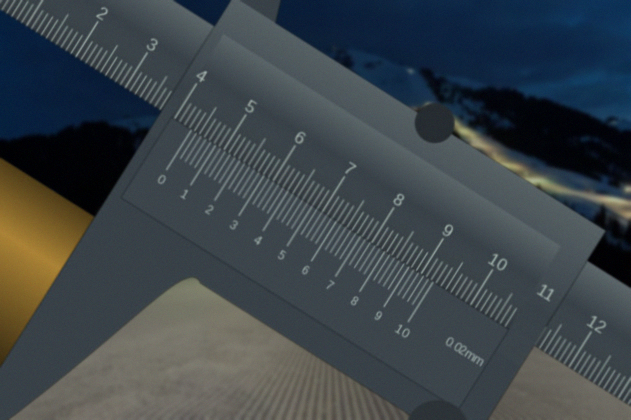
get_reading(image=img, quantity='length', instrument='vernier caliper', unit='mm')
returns 43.5 mm
